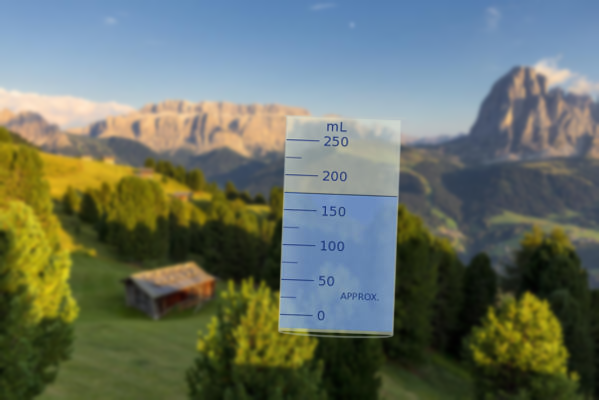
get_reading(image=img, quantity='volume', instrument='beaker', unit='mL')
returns 175 mL
